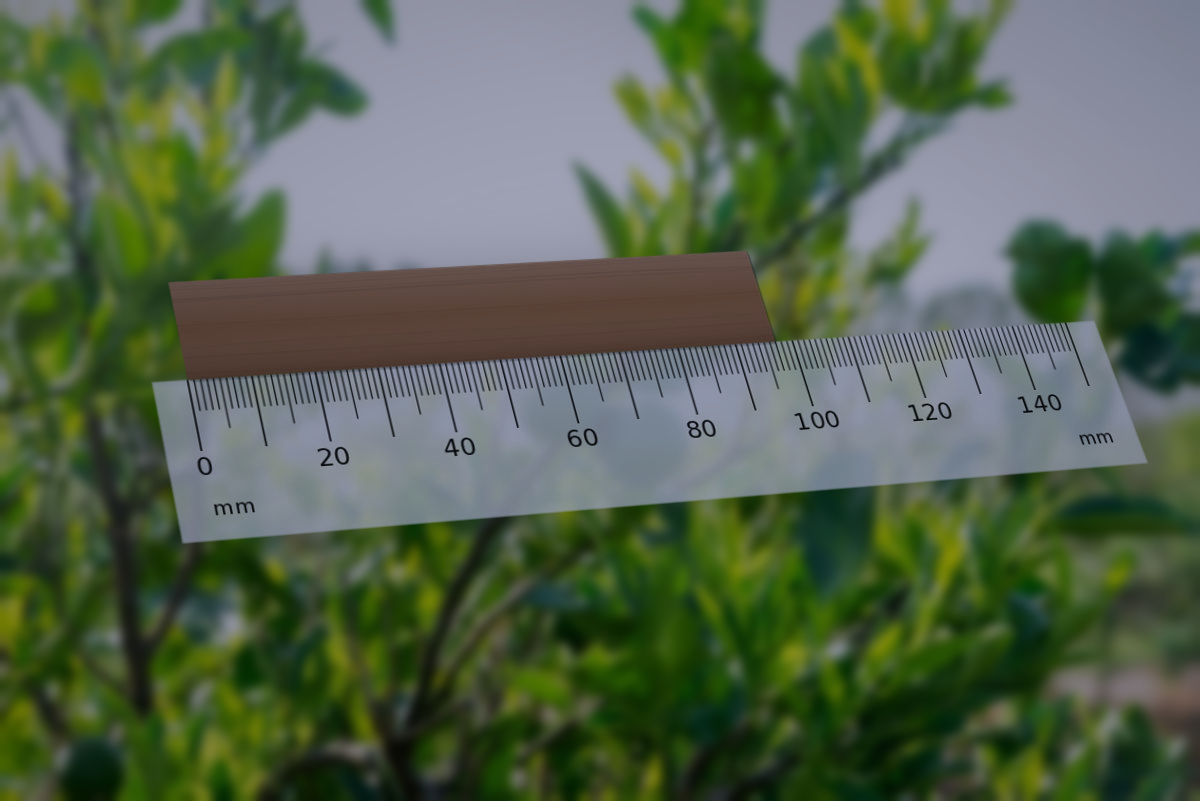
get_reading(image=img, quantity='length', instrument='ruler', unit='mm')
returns 97 mm
